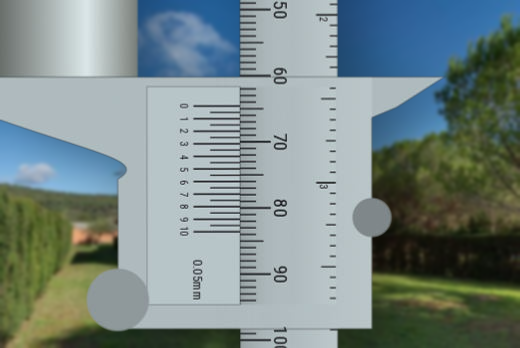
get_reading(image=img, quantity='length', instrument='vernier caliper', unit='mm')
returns 64.6 mm
